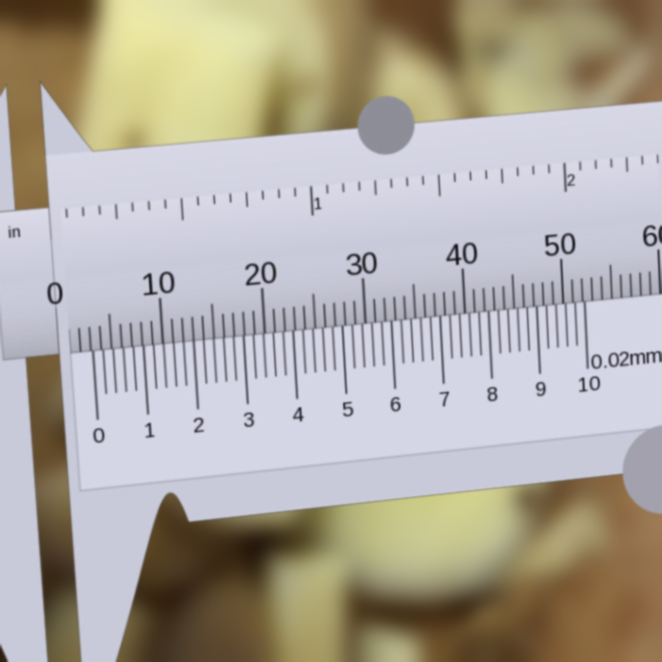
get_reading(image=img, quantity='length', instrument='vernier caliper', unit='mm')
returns 3.2 mm
